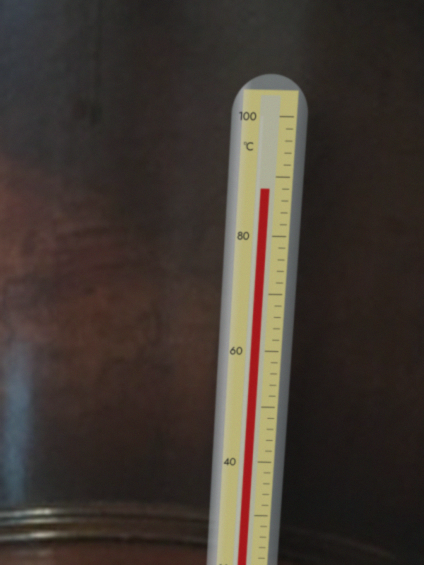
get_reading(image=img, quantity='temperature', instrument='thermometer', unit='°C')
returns 88 °C
